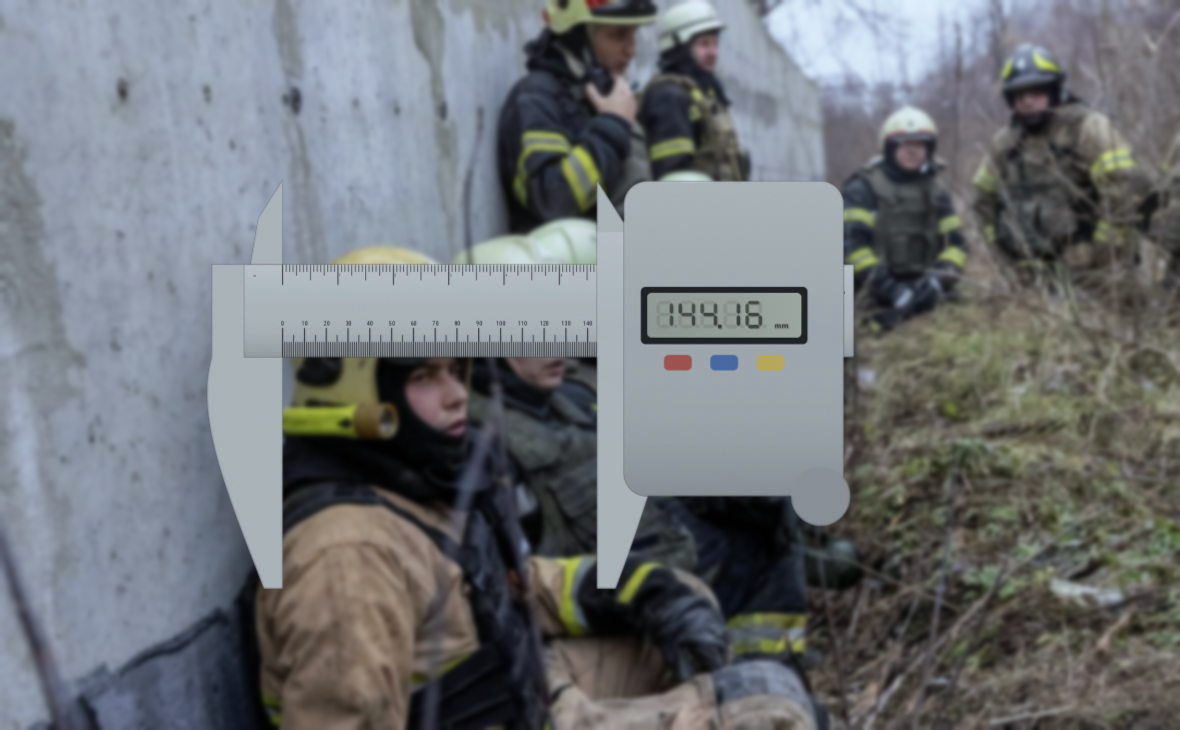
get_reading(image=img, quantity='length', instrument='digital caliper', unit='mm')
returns 144.16 mm
